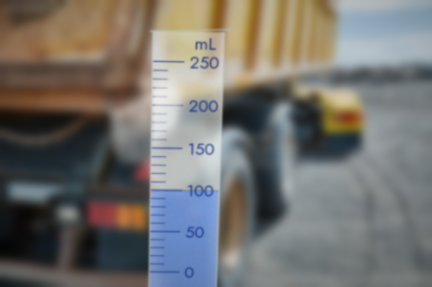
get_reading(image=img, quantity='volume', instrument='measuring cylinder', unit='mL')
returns 100 mL
